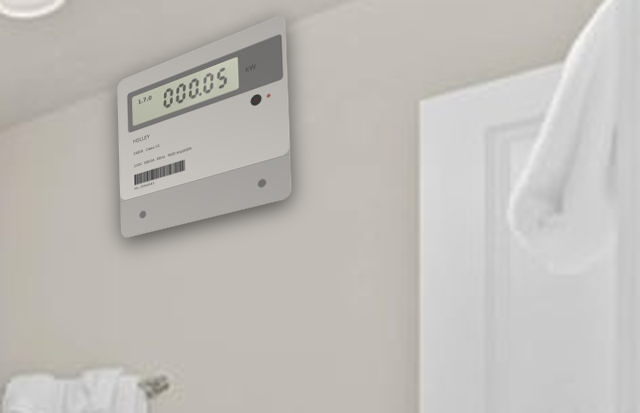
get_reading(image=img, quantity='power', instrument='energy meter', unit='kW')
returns 0.05 kW
